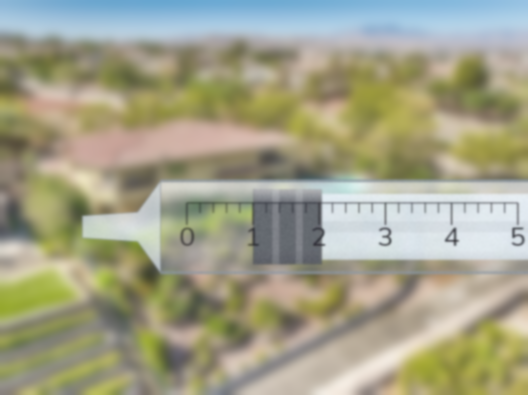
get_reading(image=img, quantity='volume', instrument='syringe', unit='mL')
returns 1 mL
